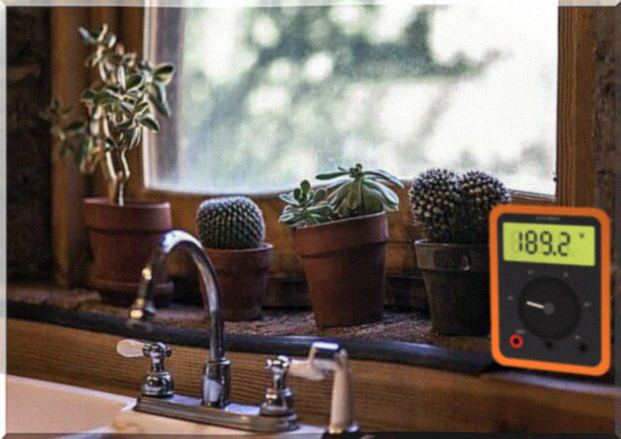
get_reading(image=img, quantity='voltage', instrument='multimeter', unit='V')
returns 189.2 V
